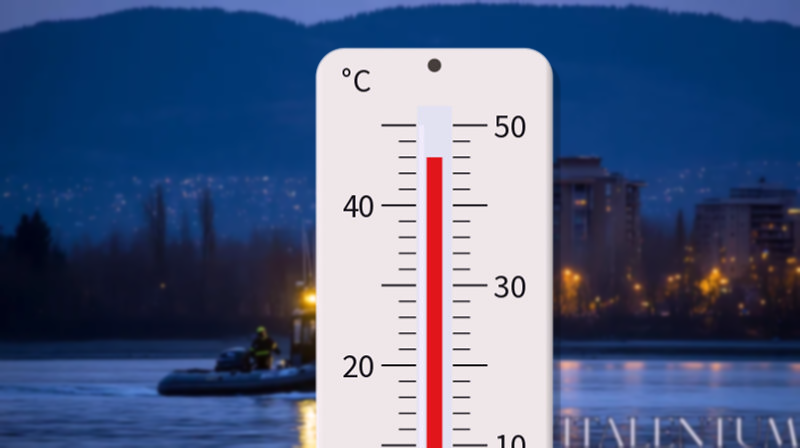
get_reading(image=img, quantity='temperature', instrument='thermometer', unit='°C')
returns 46 °C
